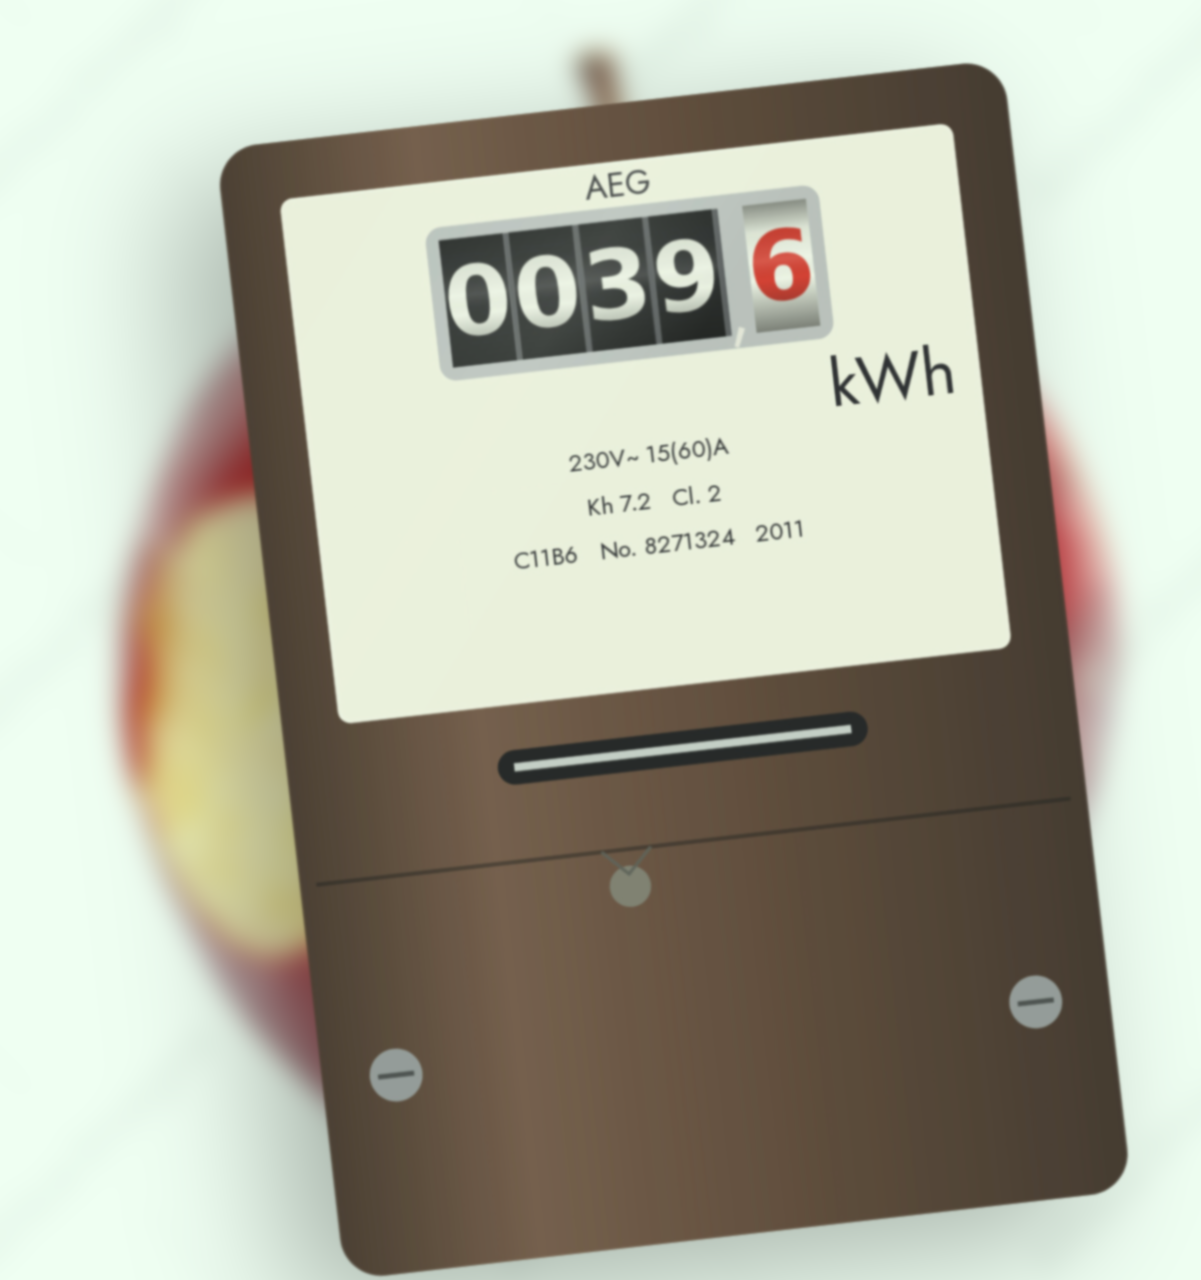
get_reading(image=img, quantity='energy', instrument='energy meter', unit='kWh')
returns 39.6 kWh
